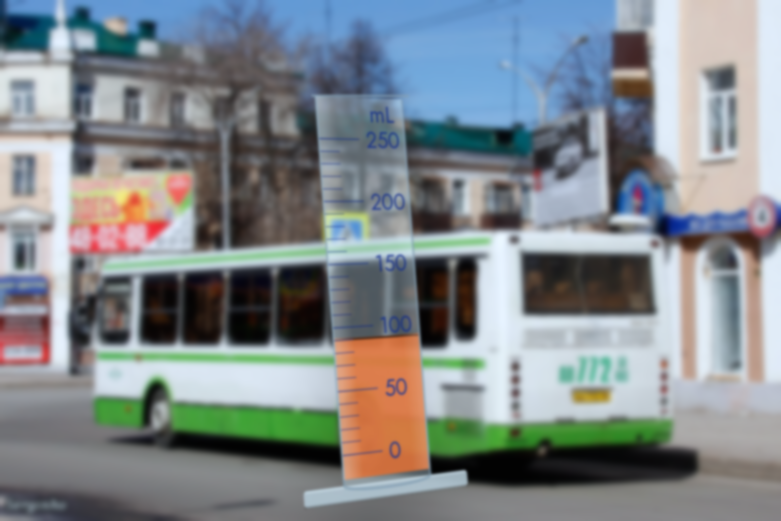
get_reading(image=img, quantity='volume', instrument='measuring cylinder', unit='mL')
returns 90 mL
